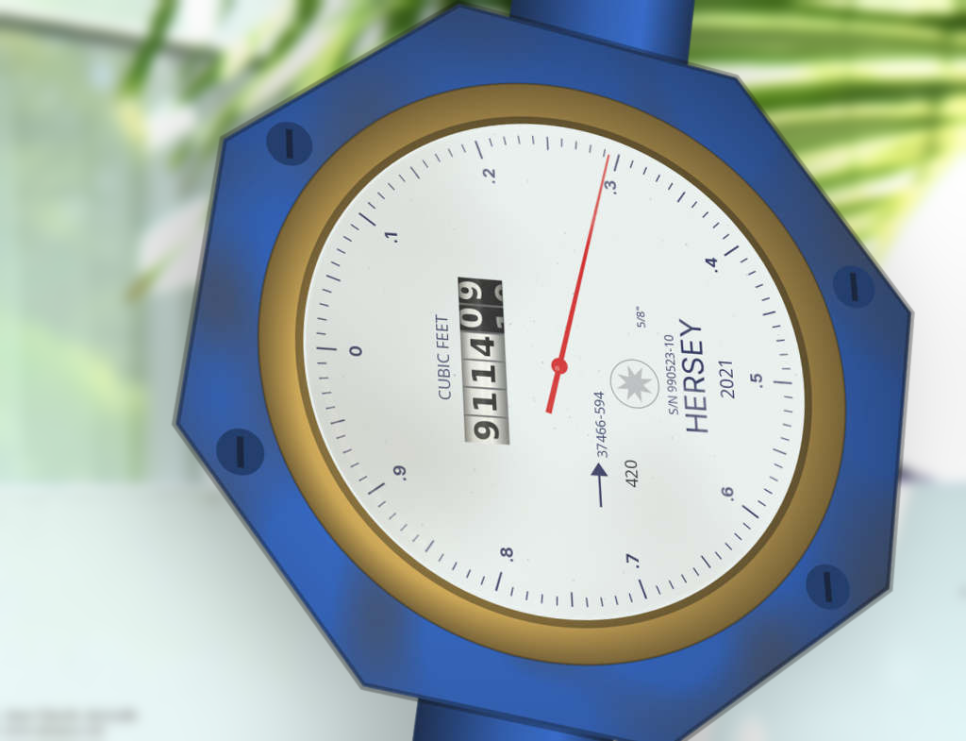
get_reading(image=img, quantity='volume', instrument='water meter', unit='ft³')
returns 911409.29 ft³
